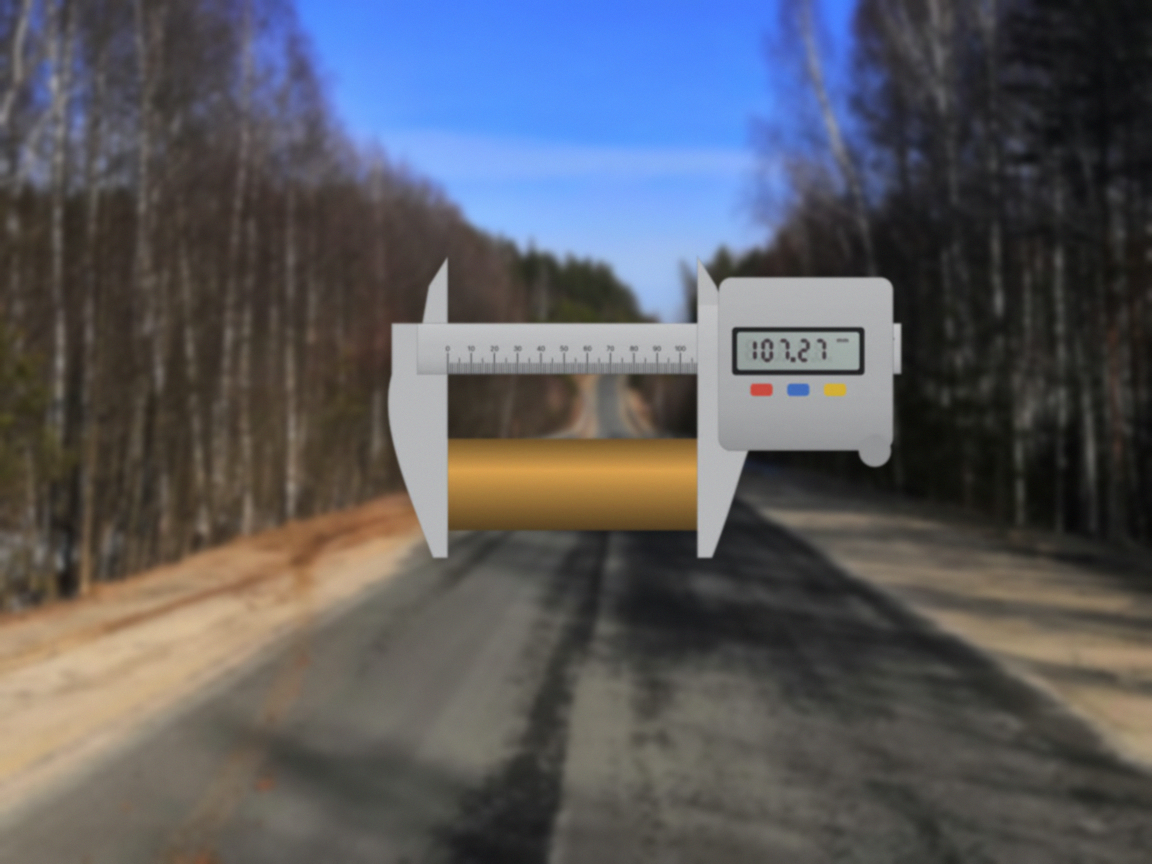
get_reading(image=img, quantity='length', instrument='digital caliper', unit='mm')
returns 107.27 mm
